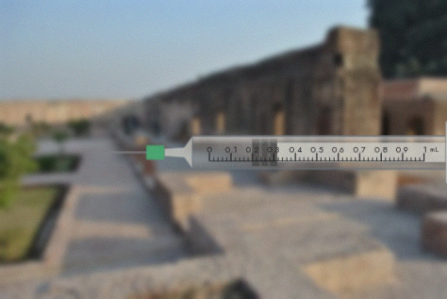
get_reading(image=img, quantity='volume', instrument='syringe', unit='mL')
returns 0.2 mL
